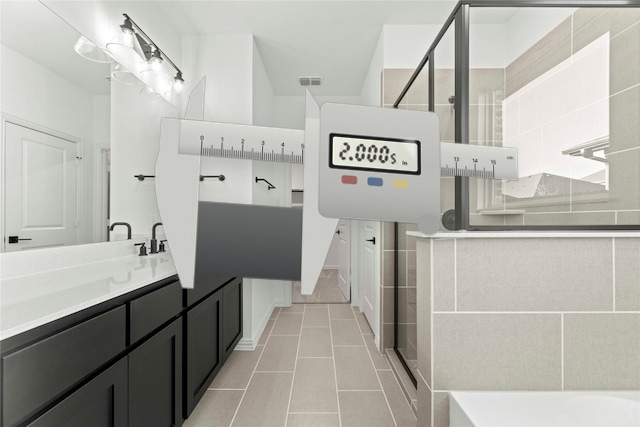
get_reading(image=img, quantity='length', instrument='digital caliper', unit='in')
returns 2.0005 in
